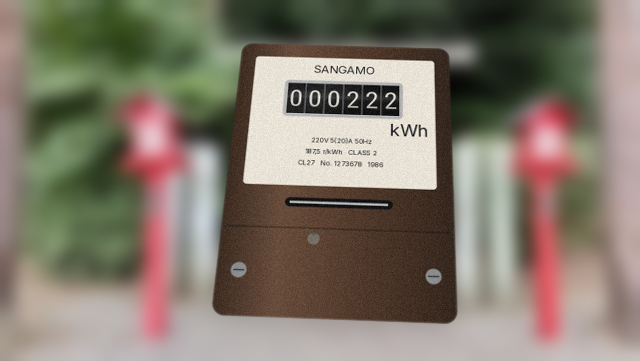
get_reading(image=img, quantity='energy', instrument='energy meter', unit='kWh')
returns 222 kWh
